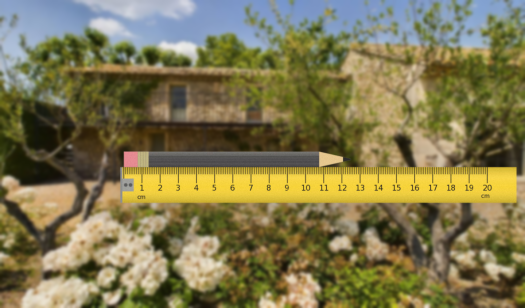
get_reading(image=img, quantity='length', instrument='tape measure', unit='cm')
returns 12.5 cm
